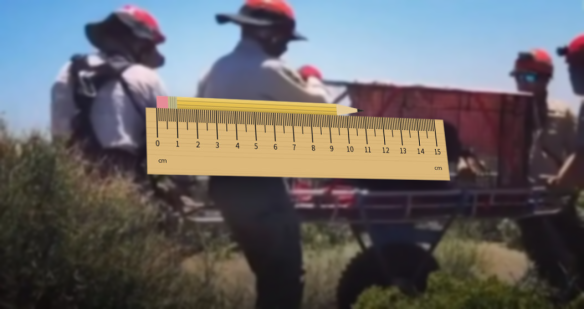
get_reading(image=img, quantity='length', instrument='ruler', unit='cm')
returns 11 cm
